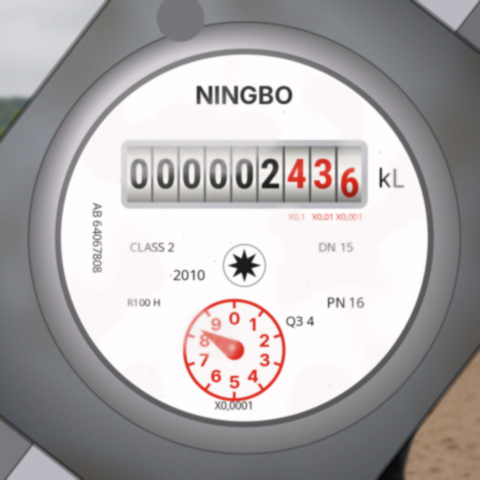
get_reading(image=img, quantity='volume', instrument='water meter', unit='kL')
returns 2.4358 kL
